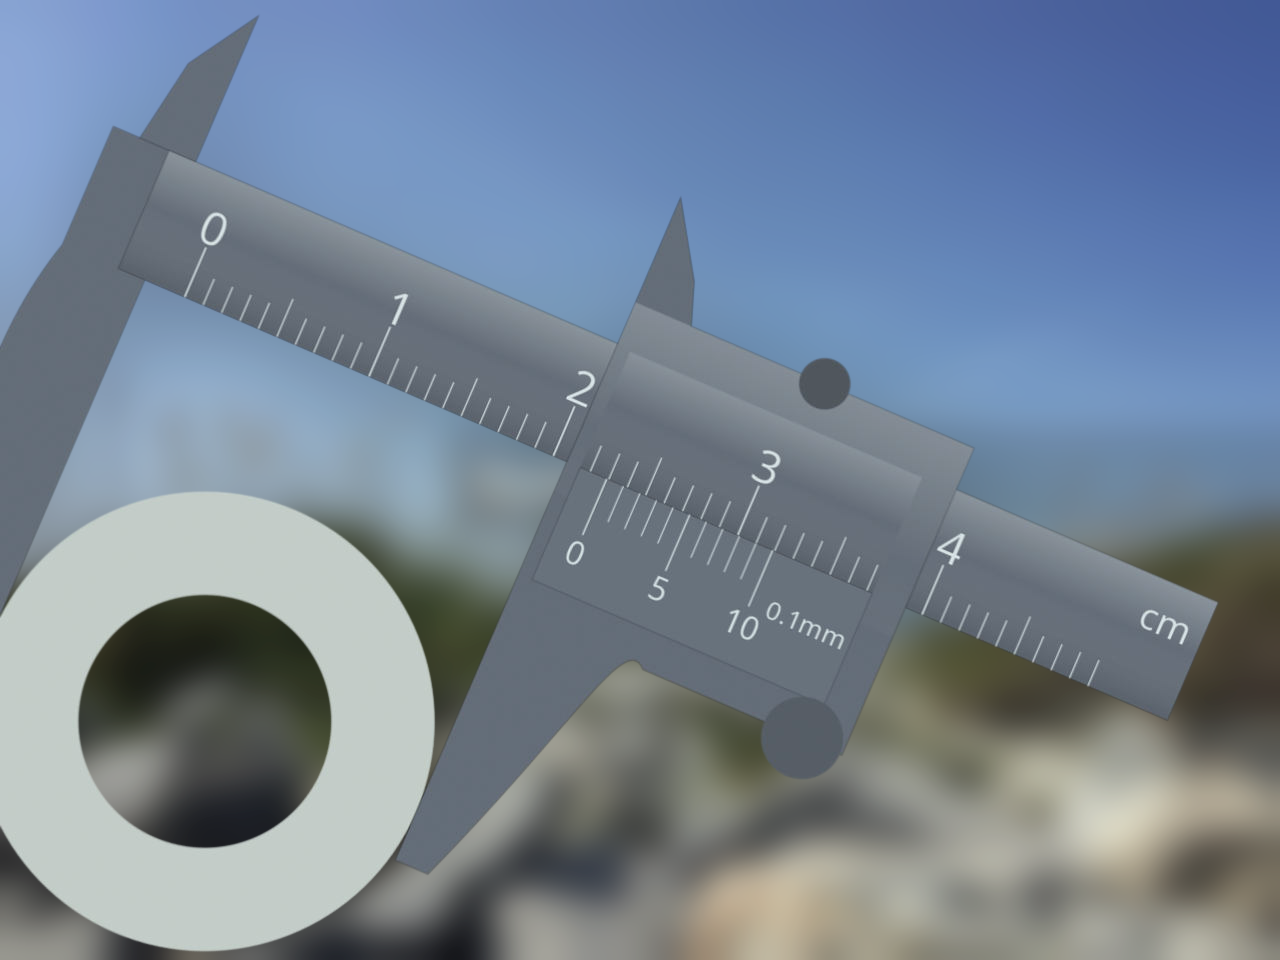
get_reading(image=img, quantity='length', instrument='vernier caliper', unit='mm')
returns 22.9 mm
